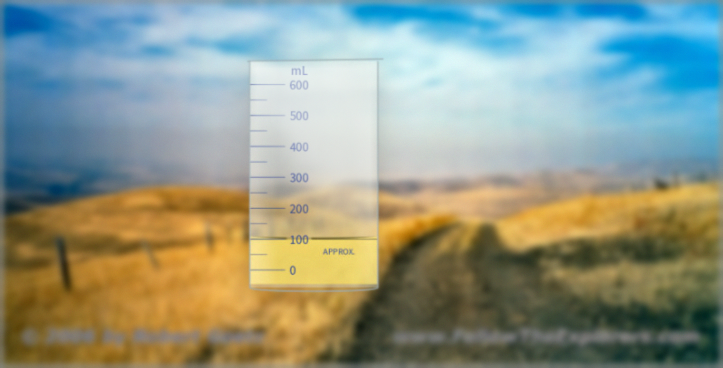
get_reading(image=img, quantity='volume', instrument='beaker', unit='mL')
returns 100 mL
